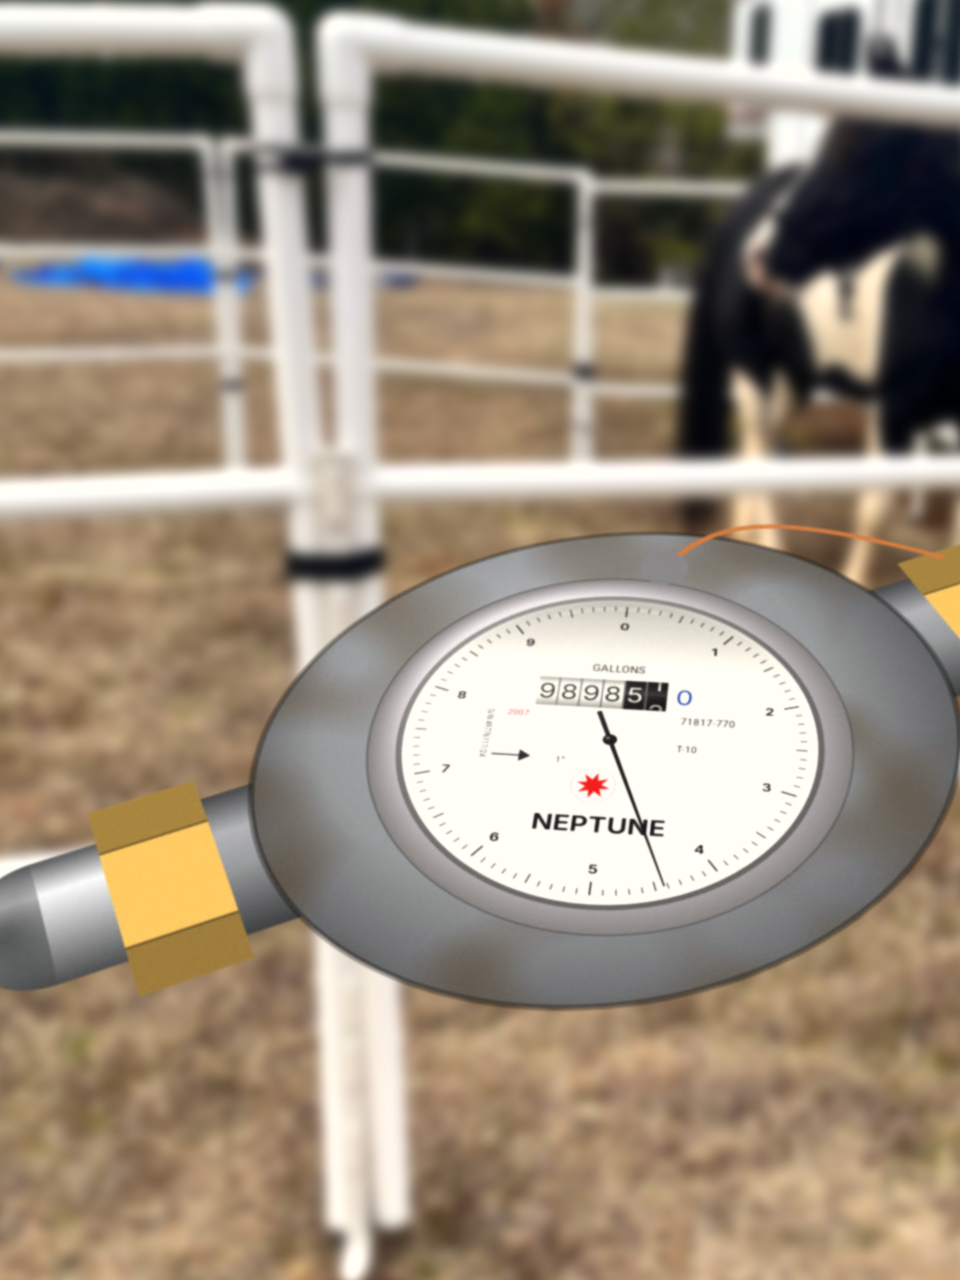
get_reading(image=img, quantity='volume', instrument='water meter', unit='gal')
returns 9898514.4 gal
